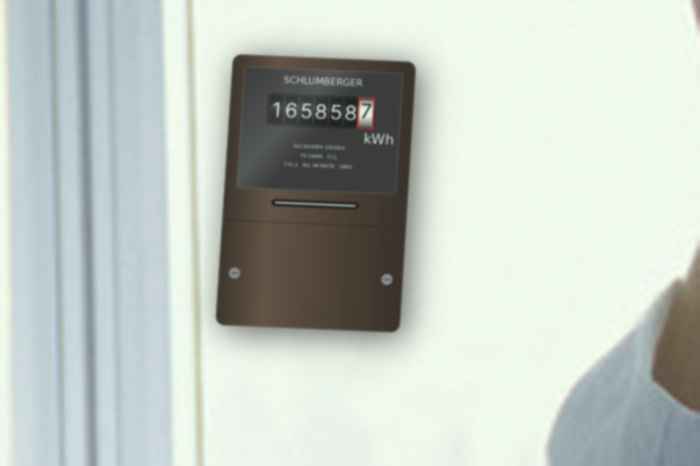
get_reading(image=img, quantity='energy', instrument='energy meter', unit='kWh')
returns 165858.7 kWh
